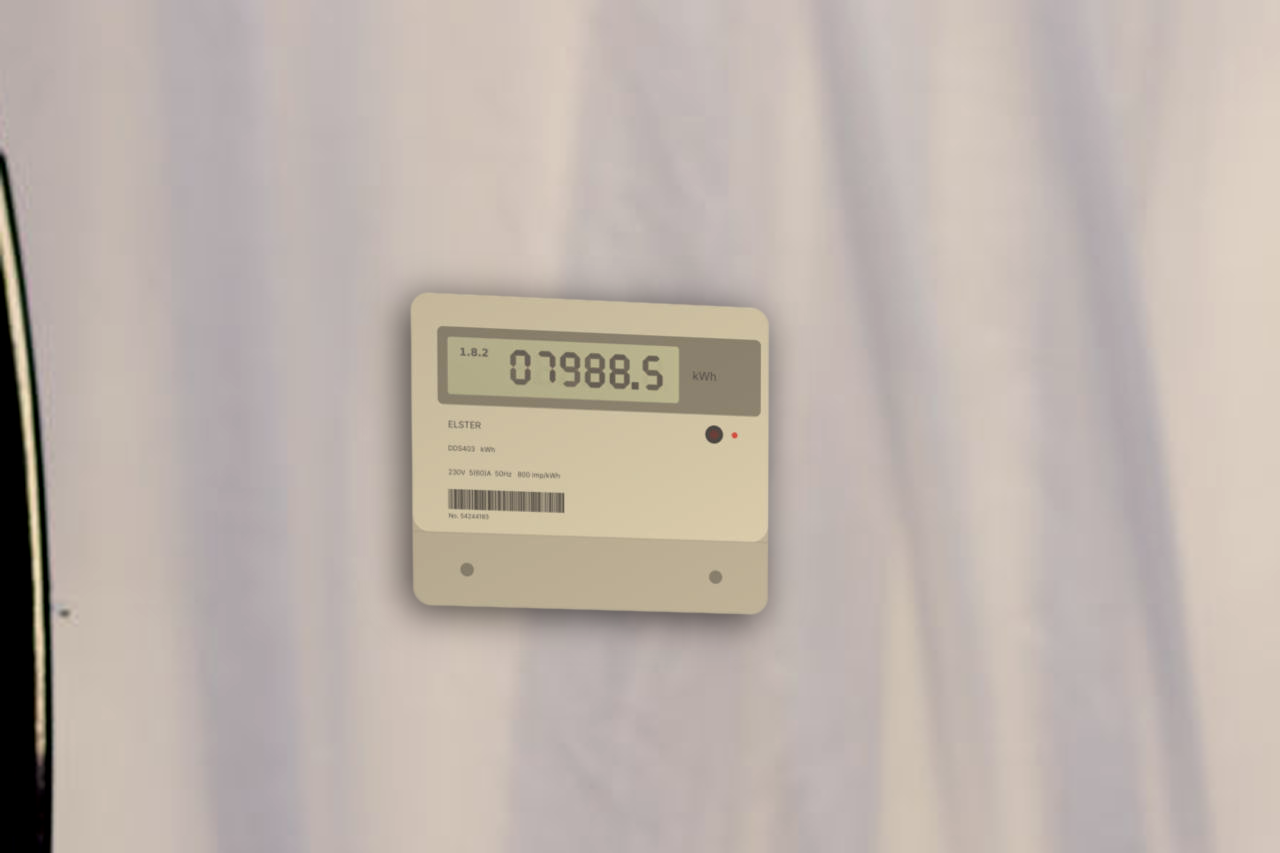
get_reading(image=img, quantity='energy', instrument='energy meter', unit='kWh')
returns 7988.5 kWh
